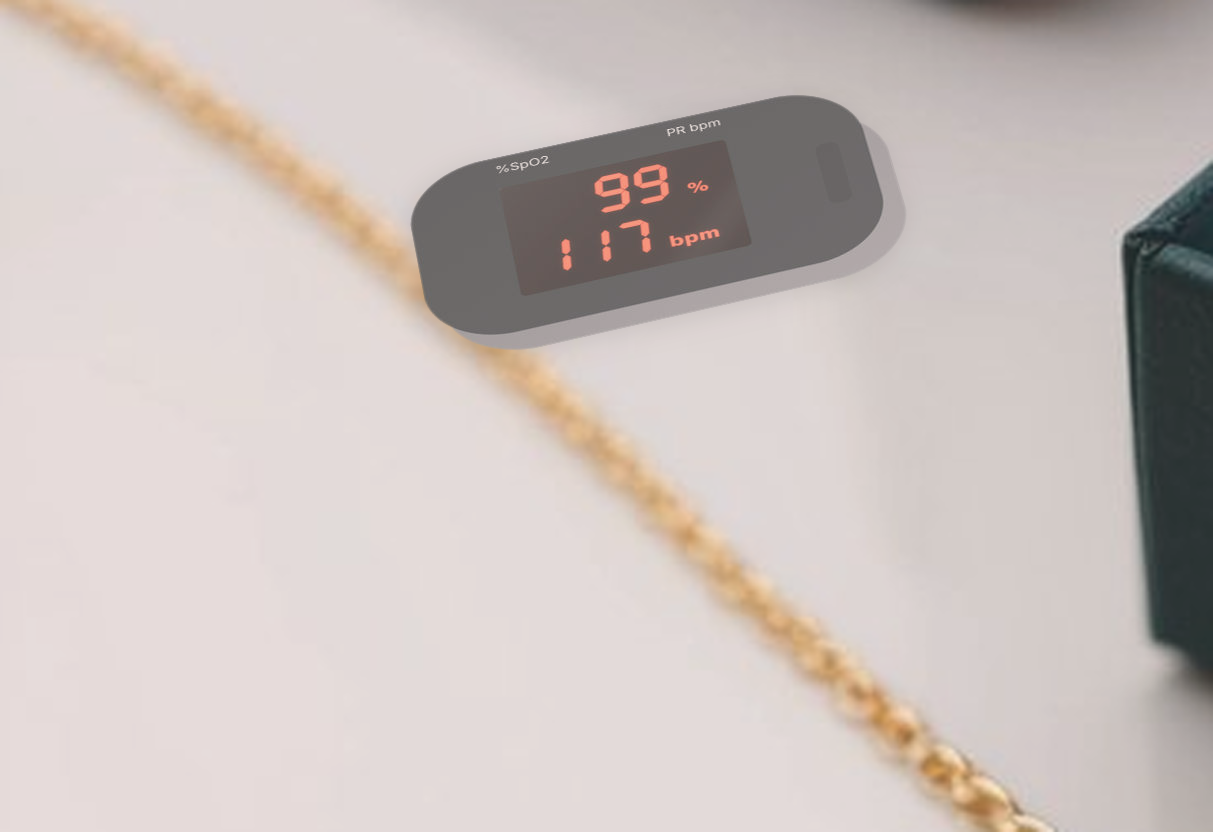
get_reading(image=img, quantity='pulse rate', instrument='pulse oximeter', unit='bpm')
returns 117 bpm
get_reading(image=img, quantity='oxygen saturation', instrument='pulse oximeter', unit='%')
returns 99 %
